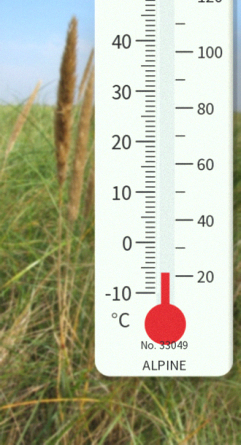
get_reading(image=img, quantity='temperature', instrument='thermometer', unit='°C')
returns -6 °C
